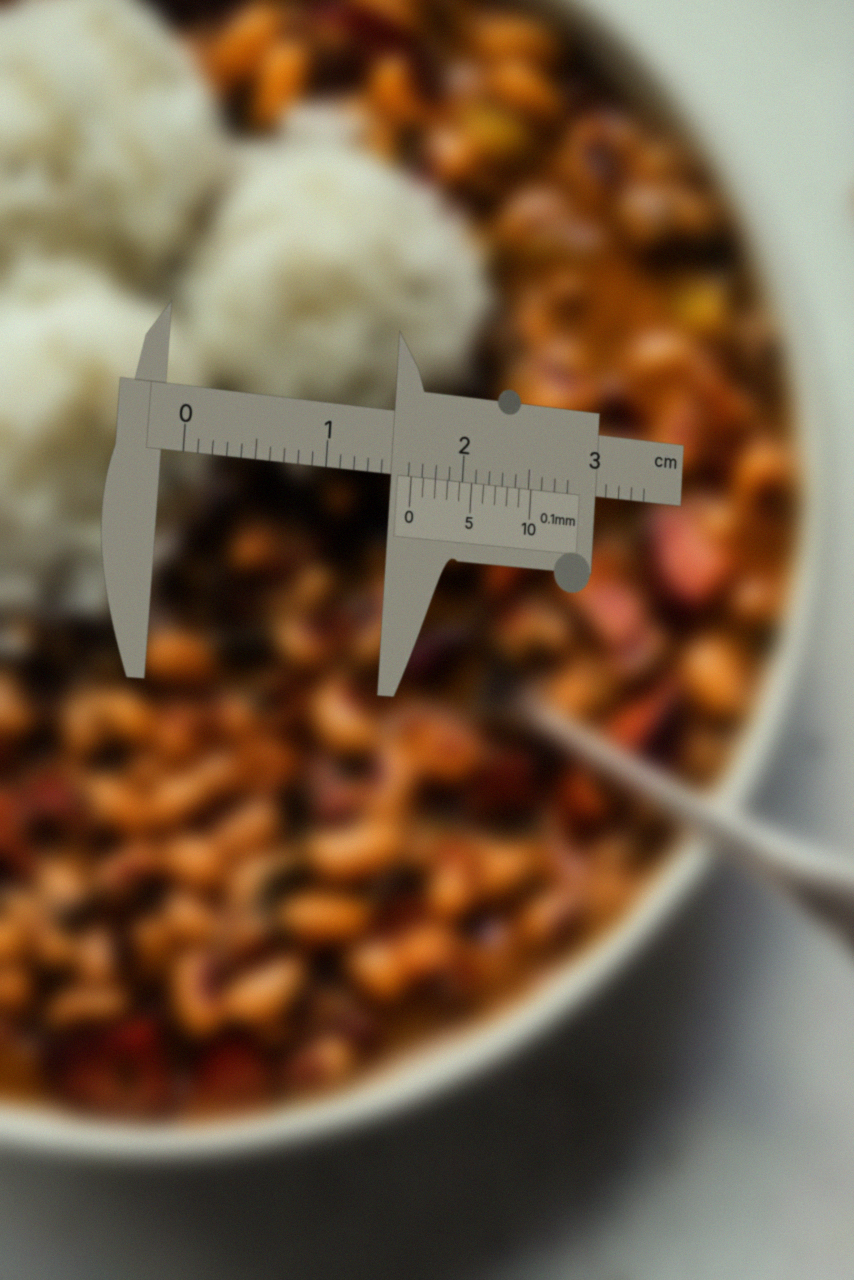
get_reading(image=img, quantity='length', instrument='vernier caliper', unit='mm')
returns 16.2 mm
